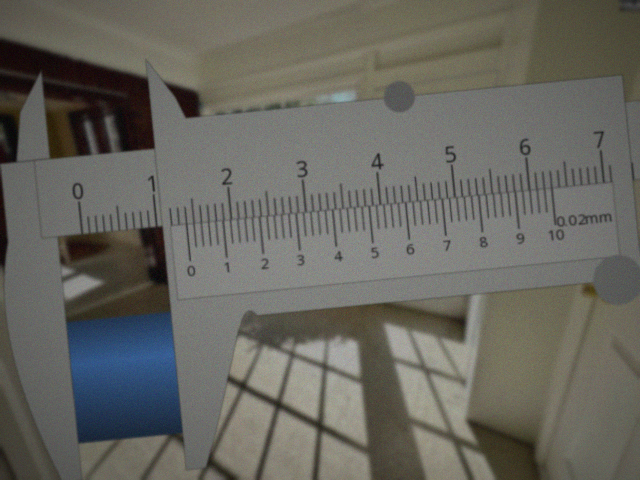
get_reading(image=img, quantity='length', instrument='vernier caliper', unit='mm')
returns 14.0 mm
